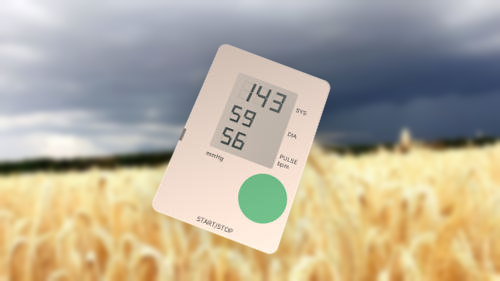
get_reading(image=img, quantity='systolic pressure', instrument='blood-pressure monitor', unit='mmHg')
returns 143 mmHg
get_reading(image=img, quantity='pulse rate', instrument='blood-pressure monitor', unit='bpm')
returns 56 bpm
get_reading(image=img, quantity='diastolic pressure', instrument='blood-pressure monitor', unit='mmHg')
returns 59 mmHg
